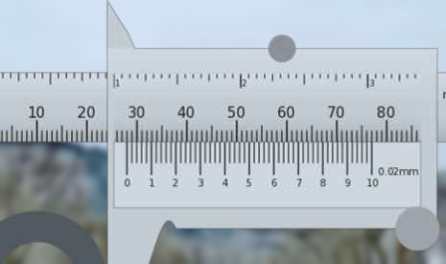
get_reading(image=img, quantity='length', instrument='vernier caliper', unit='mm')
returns 28.0 mm
